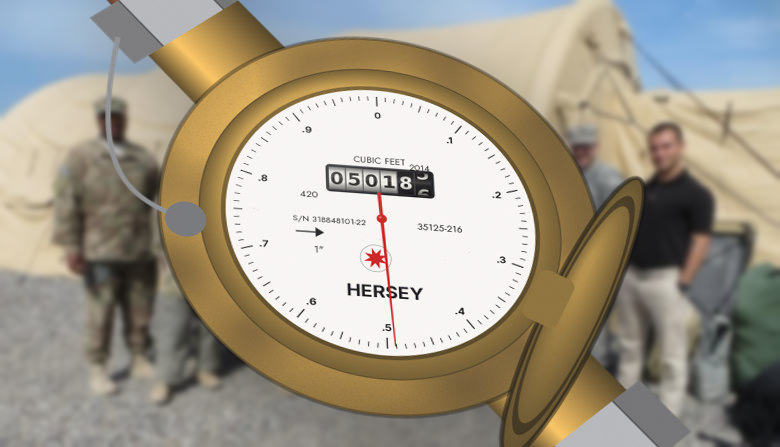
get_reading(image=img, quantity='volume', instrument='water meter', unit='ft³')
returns 50185.49 ft³
